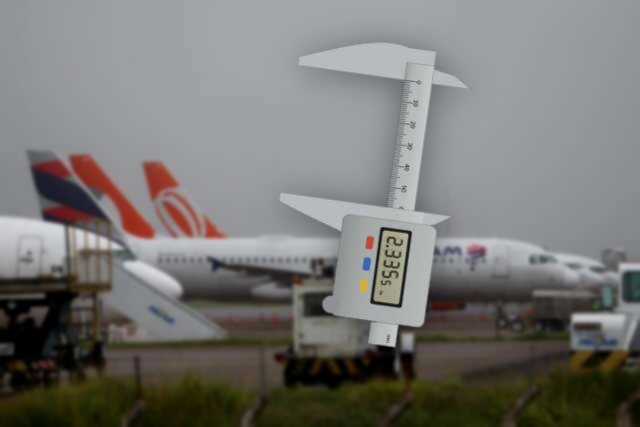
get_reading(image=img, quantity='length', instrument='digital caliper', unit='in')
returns 2.3355 in
